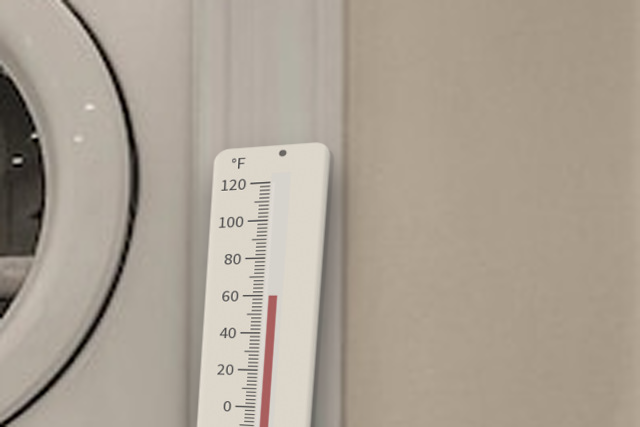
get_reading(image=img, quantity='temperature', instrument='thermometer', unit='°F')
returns 60 °F
